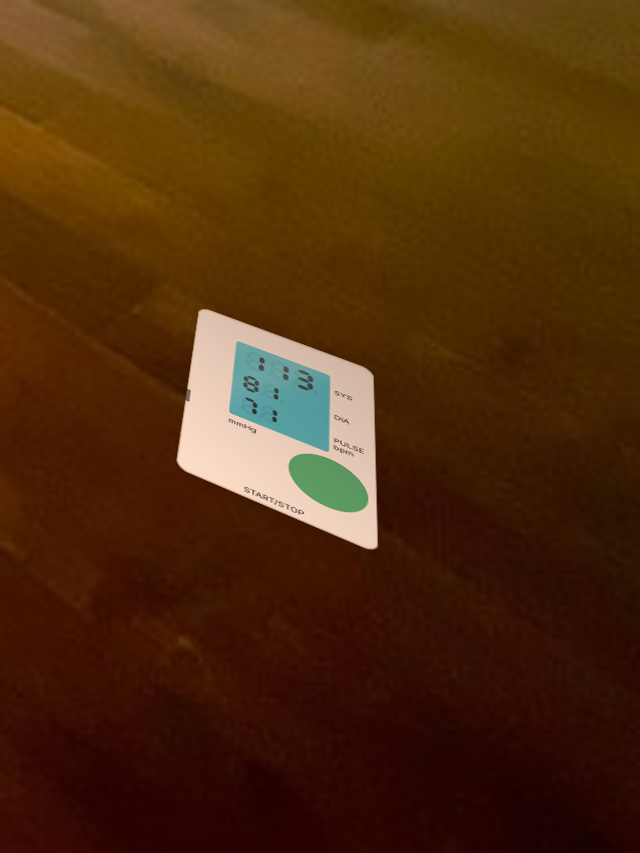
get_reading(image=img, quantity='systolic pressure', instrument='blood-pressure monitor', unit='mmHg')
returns 113 mmHg
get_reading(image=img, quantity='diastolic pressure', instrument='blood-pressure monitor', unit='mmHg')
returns 81 mmHg
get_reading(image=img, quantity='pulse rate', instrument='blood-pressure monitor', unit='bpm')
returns 71 bpm
